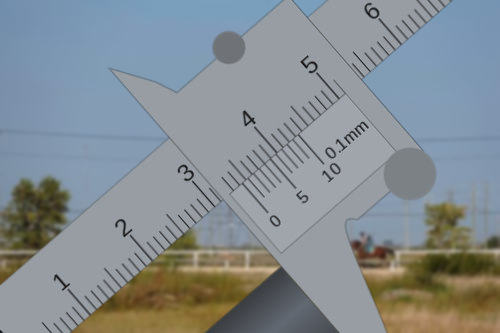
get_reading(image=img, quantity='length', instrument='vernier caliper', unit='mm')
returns 34.4 mm
